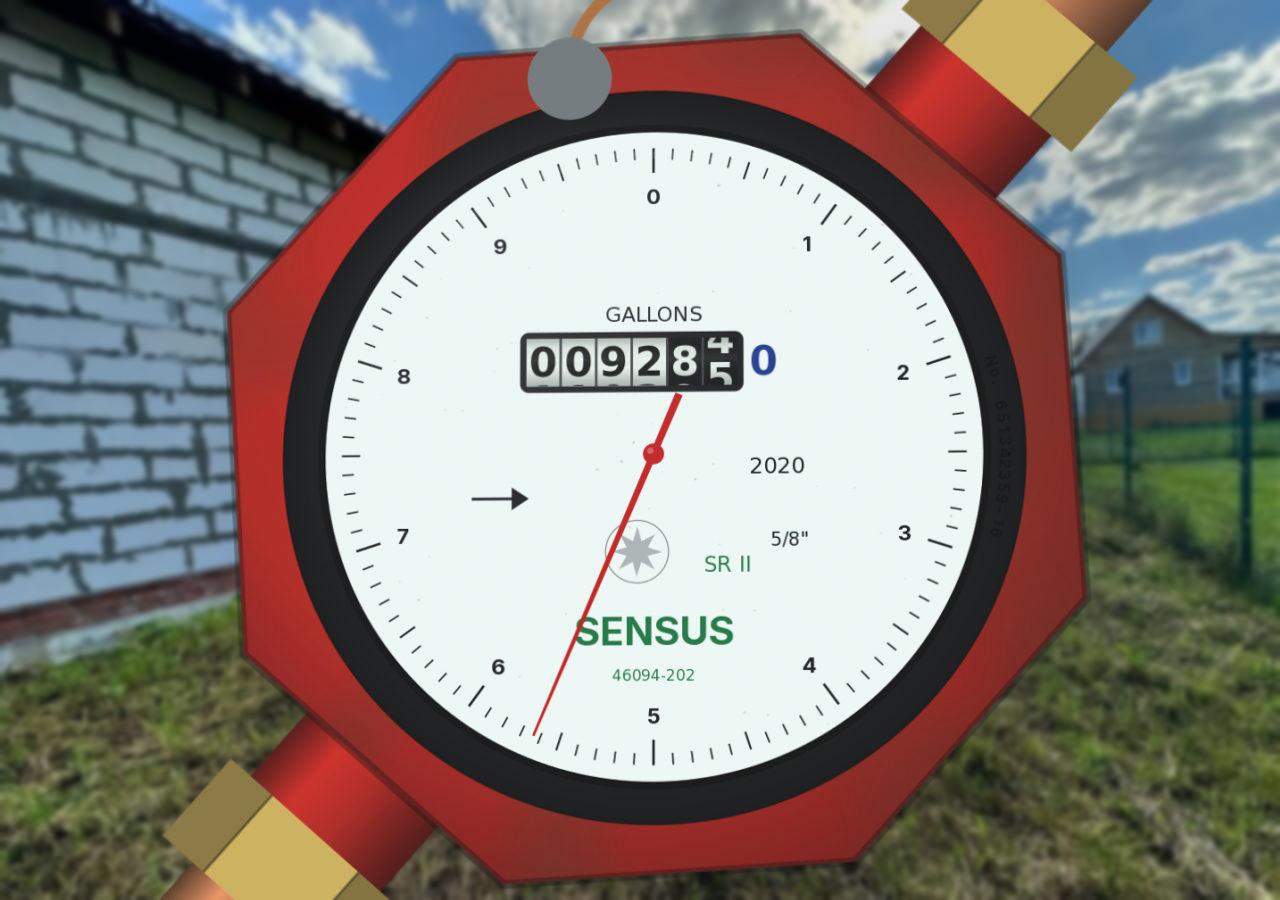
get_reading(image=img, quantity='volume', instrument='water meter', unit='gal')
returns 92845.6 gal
